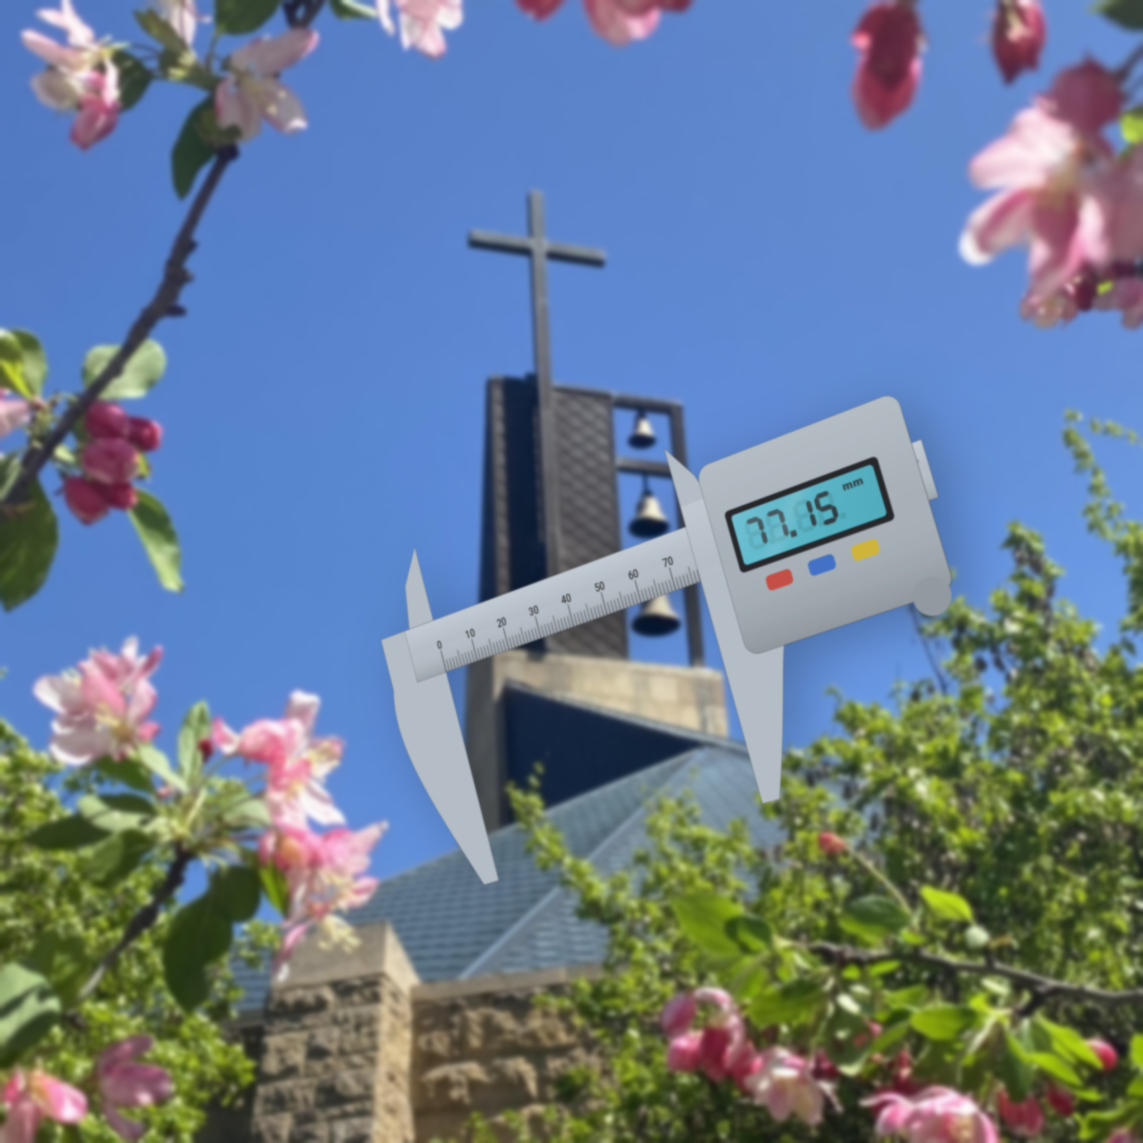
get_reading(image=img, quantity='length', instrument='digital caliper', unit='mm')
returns 77.15 mm
